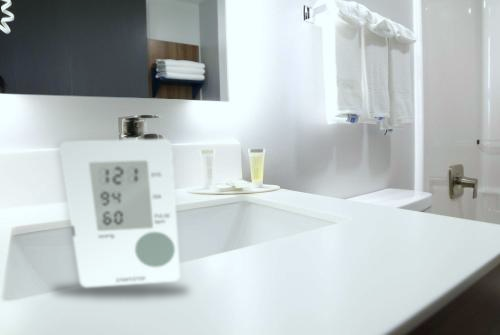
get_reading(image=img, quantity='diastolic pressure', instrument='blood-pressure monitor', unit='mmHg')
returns 94 mmHg
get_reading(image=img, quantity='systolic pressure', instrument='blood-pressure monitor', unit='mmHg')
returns 121 mmHg
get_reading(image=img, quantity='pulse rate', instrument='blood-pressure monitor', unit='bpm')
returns 60 bpm
